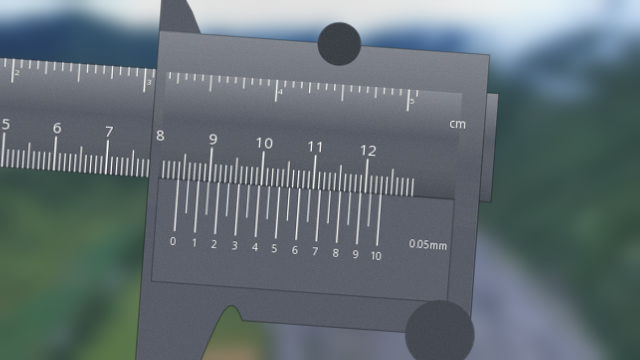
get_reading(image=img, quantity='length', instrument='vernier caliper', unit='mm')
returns 84.0 mm
